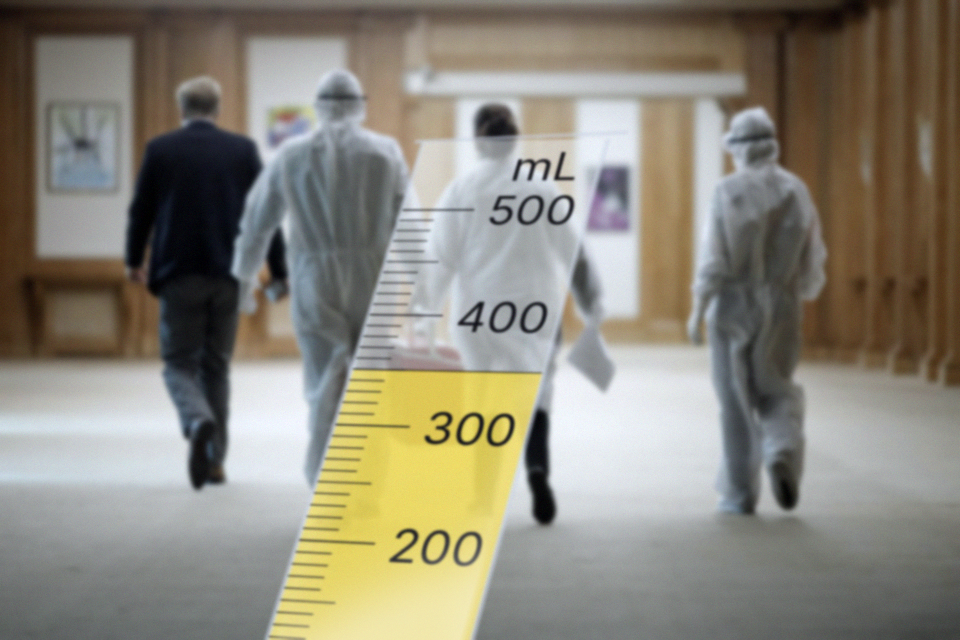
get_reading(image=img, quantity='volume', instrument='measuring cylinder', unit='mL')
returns 350 mL
